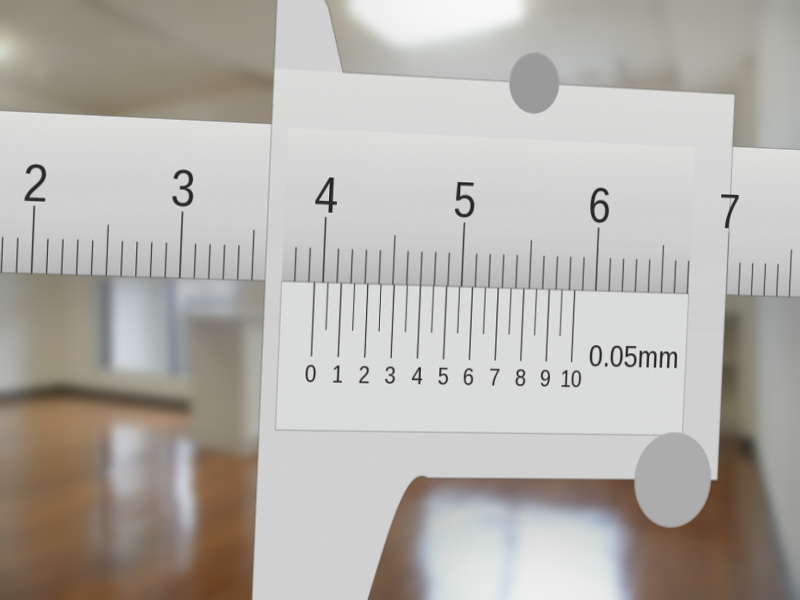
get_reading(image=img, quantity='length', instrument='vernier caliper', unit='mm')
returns 39.4 mm
